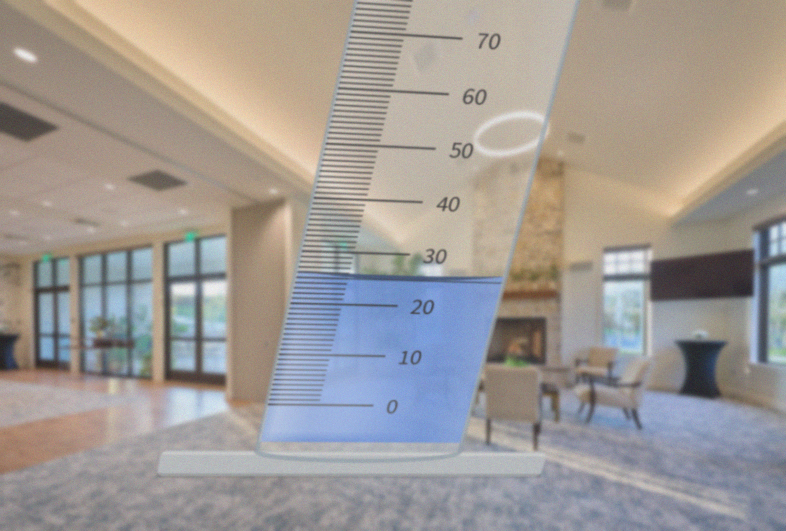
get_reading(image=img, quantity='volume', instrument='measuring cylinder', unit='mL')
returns 25 mL
